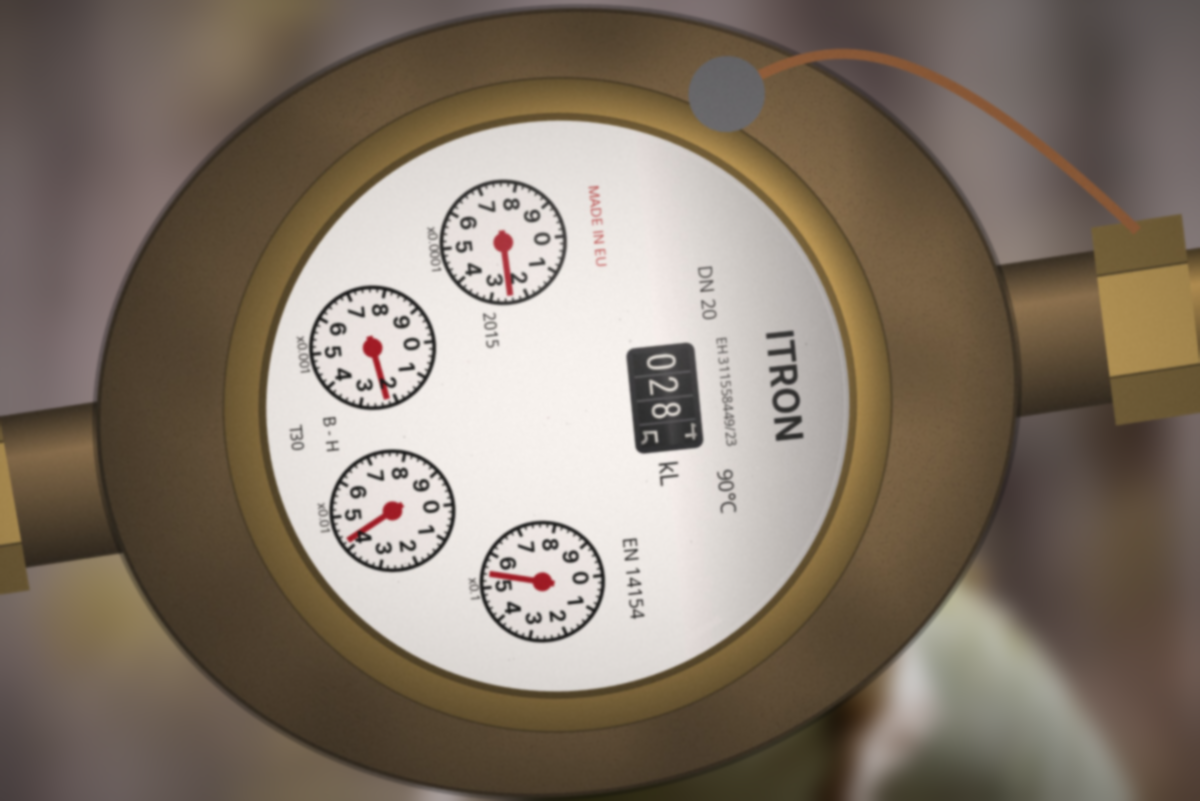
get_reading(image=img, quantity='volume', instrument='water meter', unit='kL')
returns 284.5422 kL
